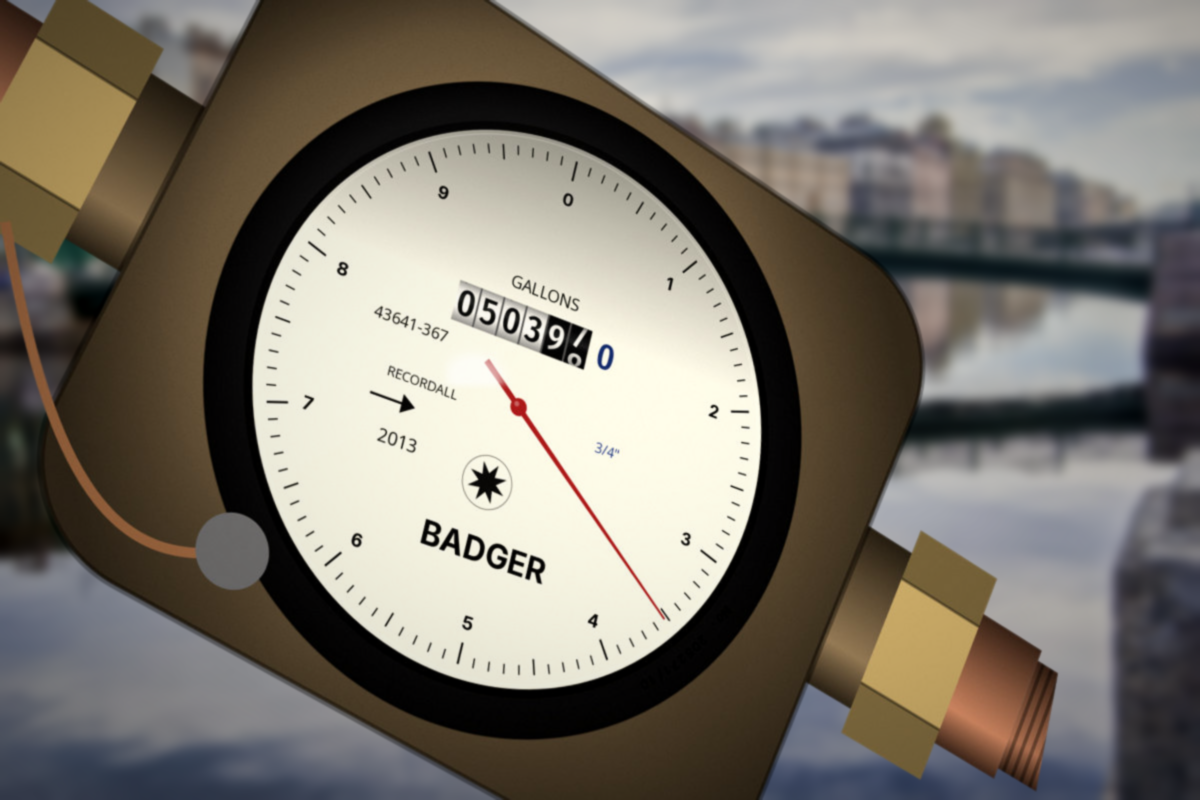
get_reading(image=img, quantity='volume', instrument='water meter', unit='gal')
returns 503973.5 gal
